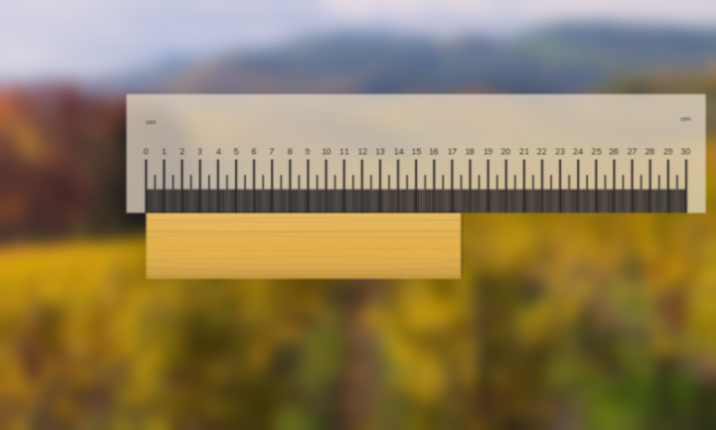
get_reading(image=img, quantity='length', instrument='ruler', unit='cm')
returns 17.5 cm
